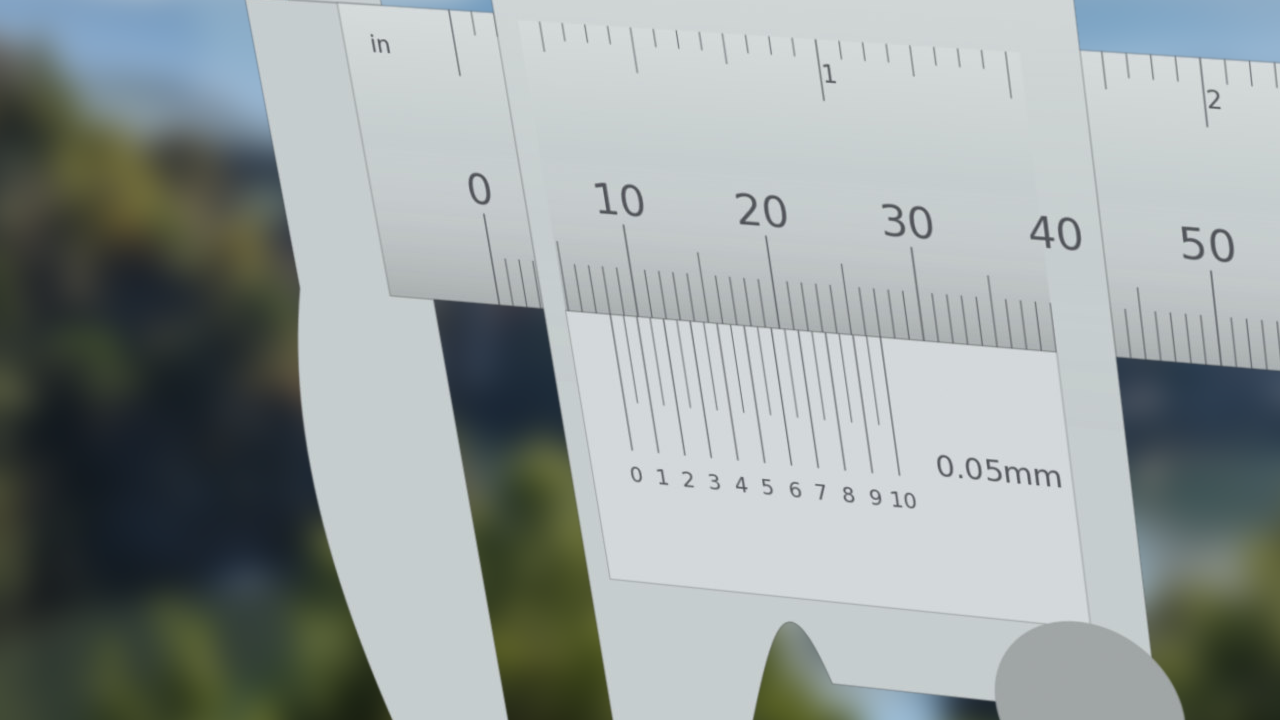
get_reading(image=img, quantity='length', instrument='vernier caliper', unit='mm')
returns 8.0 mm
